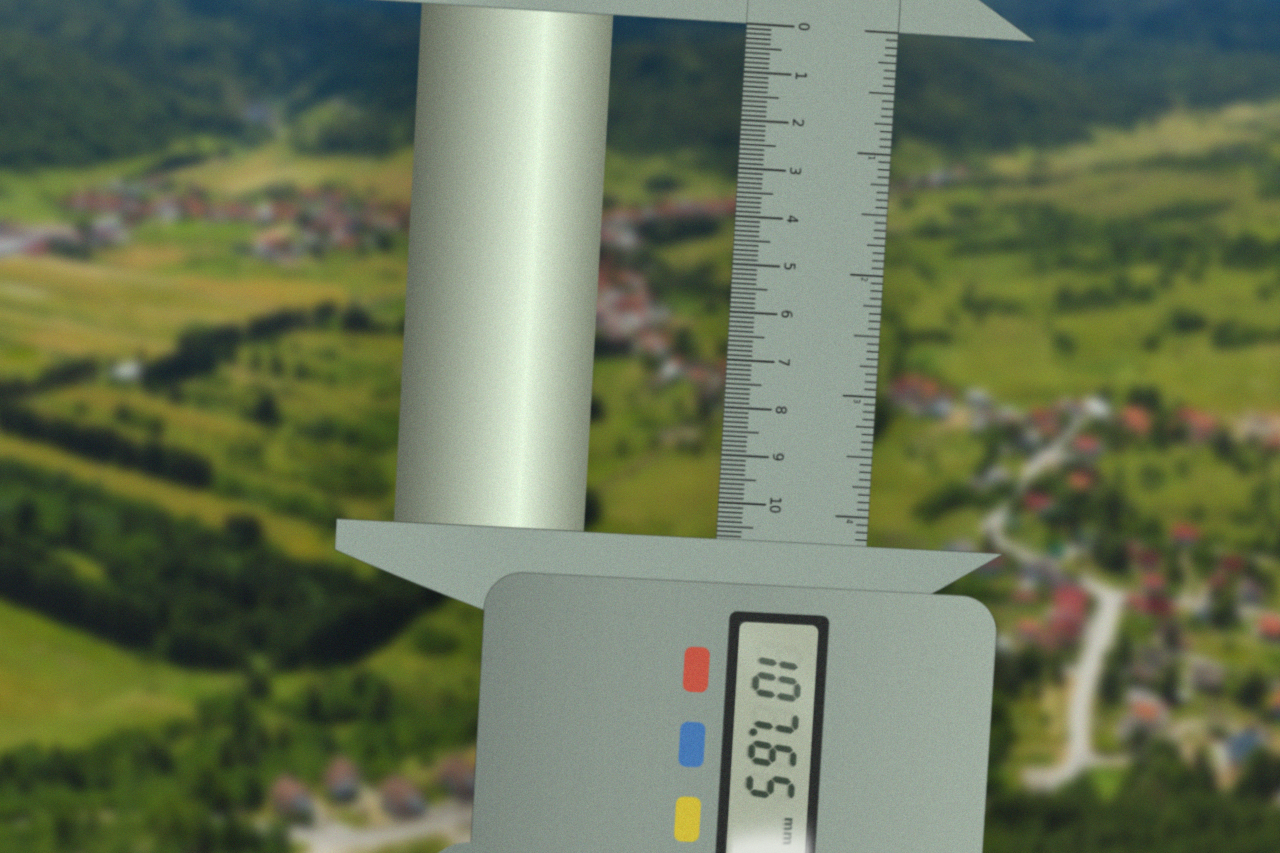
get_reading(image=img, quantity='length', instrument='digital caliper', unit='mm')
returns 107.65 mm
